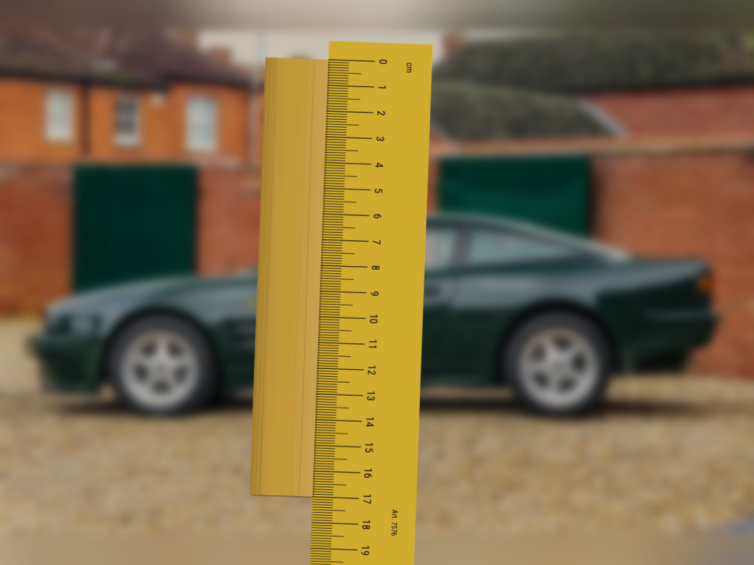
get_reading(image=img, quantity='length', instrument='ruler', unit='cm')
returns 17 cm
